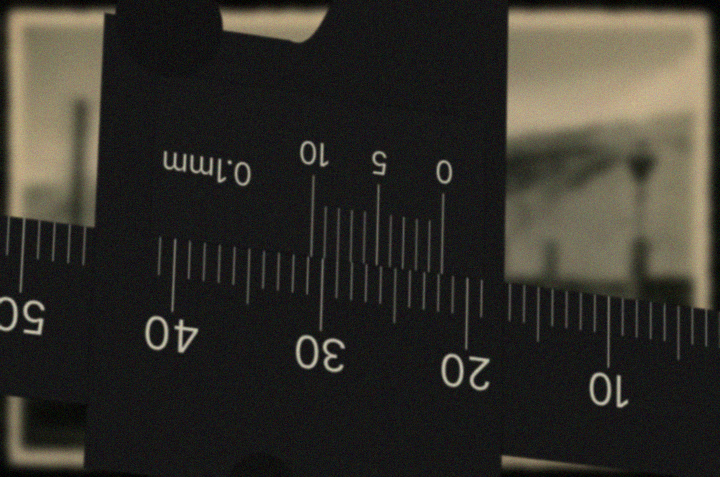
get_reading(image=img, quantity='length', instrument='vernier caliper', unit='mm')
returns 21.8 mm
